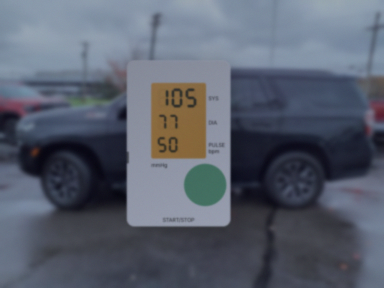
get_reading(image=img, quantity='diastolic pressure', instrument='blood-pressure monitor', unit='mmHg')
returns 77 mmHg
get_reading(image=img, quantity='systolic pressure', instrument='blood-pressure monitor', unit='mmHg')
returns 105 mmHg
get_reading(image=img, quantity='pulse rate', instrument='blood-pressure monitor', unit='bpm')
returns 50 bpm
